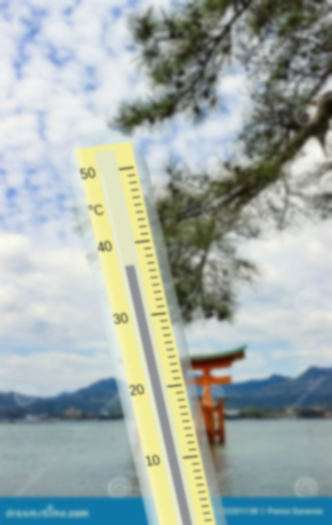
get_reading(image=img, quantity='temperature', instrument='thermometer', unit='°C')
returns 37 °C
